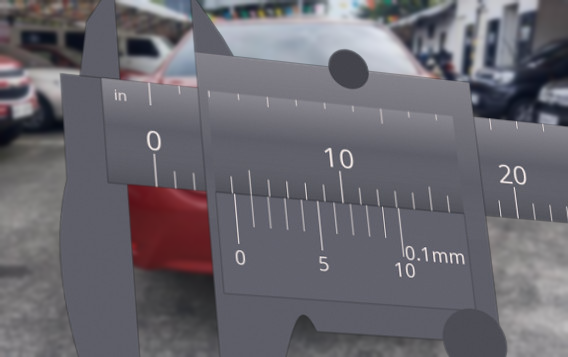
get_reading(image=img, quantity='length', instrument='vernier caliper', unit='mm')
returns 4.1 mm
